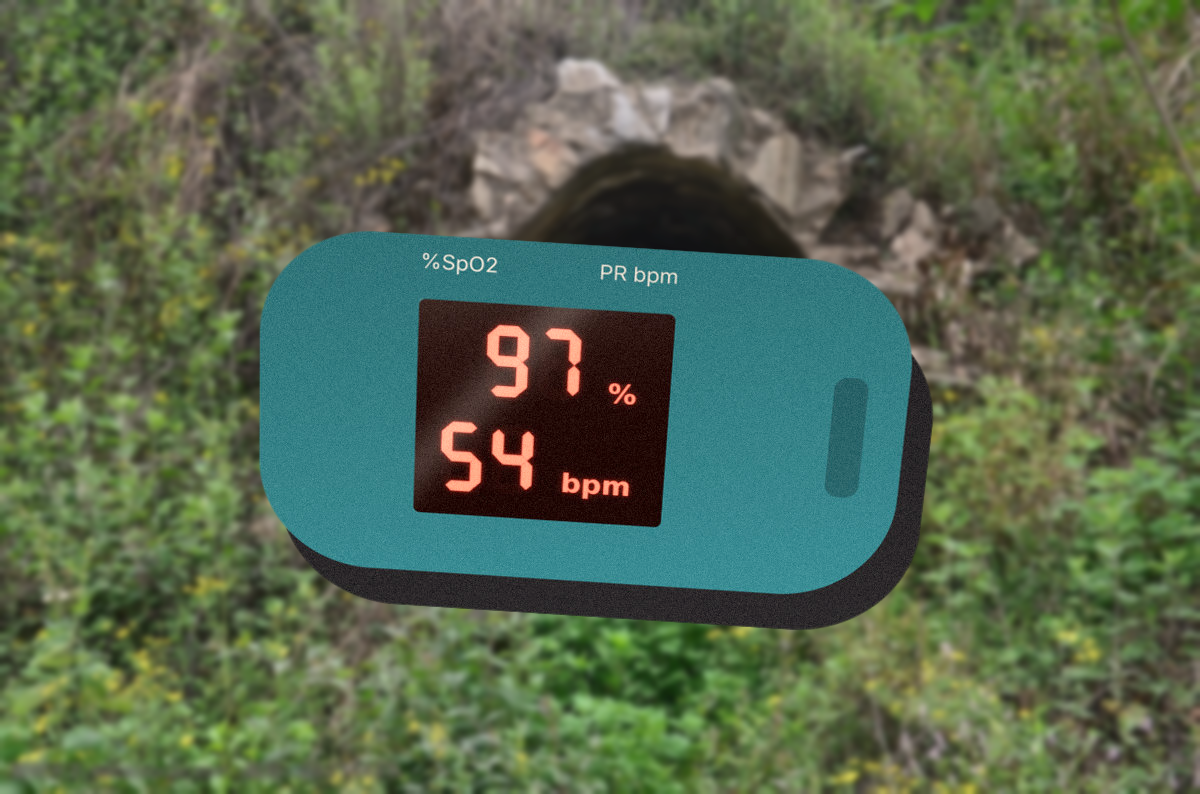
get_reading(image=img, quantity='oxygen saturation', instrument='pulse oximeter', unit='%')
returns 97 %
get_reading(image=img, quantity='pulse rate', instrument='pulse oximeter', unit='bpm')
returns 54 bpm
